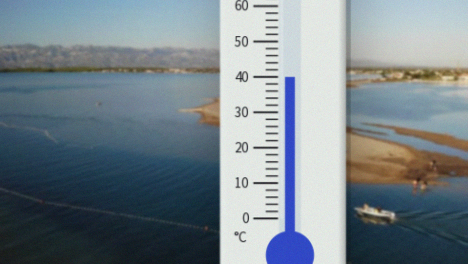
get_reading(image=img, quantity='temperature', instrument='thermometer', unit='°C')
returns 40 °C
